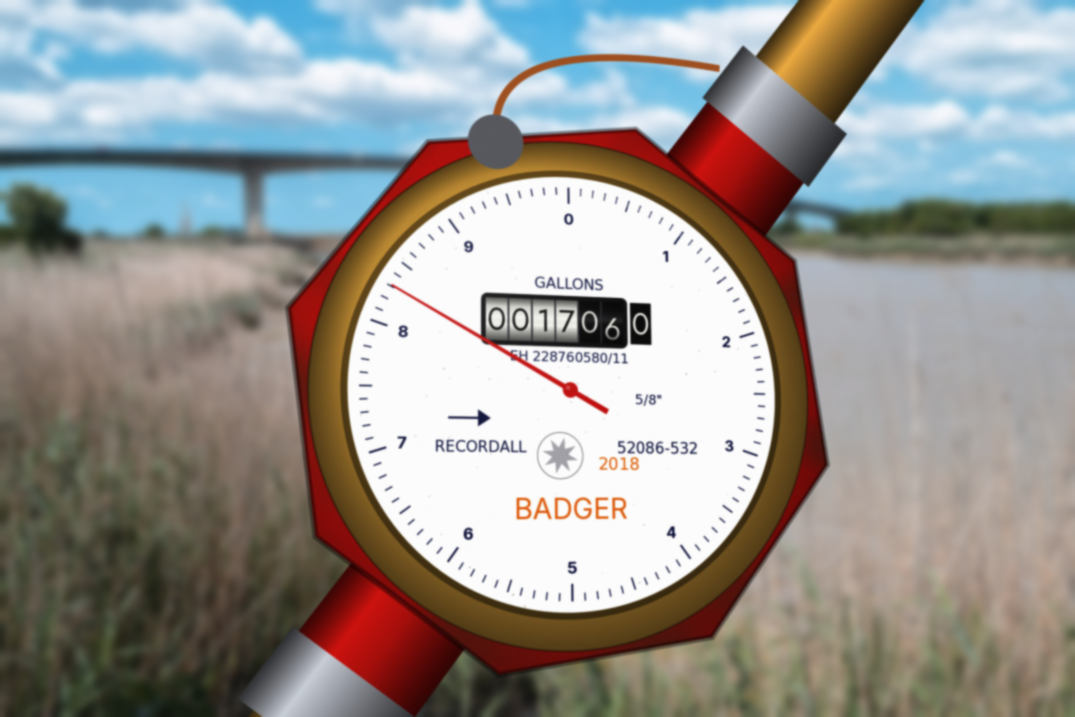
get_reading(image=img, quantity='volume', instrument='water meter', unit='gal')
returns 17058.3 gal
